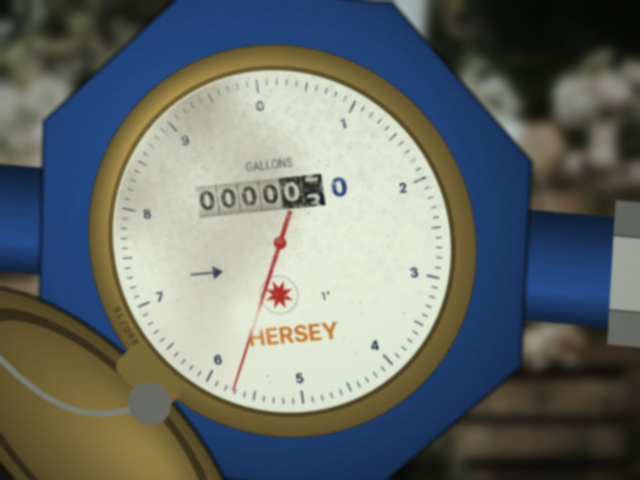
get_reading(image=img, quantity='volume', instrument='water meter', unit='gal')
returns 25.7 gal
